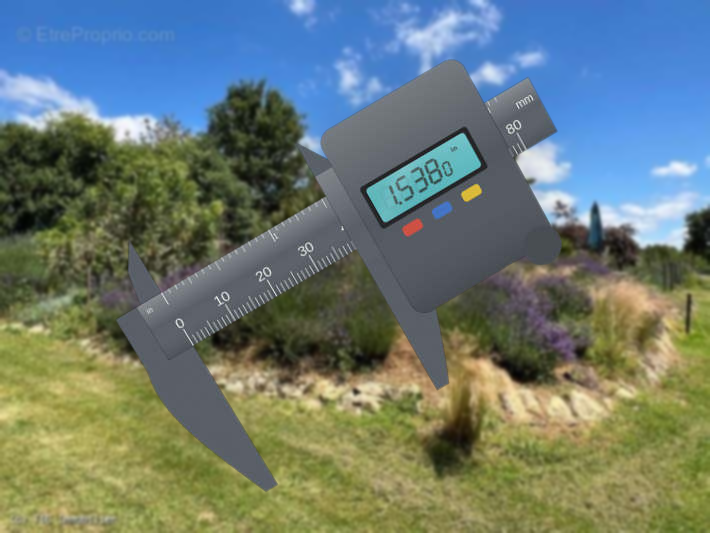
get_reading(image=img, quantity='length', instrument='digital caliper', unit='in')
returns 1.5380 in
